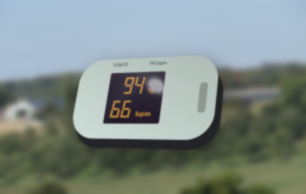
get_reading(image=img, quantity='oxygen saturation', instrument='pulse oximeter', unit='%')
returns 94 %
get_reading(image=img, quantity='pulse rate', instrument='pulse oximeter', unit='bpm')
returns 66 bpm
